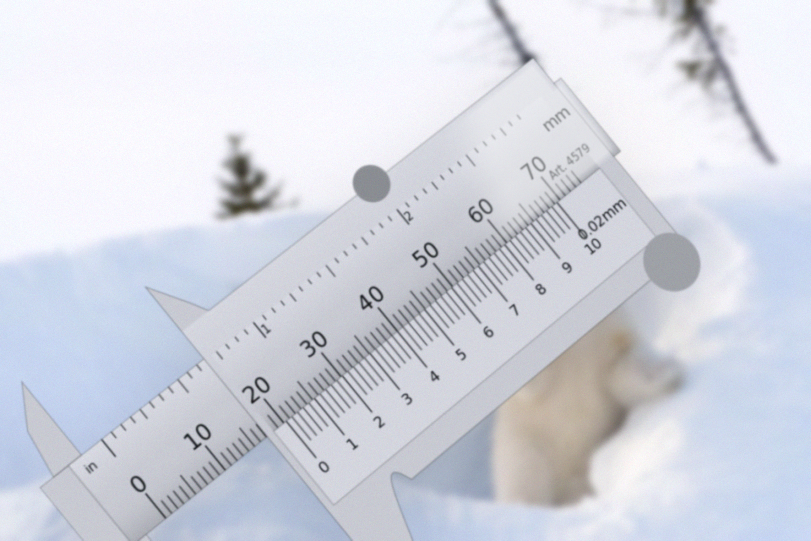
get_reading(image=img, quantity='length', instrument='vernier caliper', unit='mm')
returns 20.4 mm
